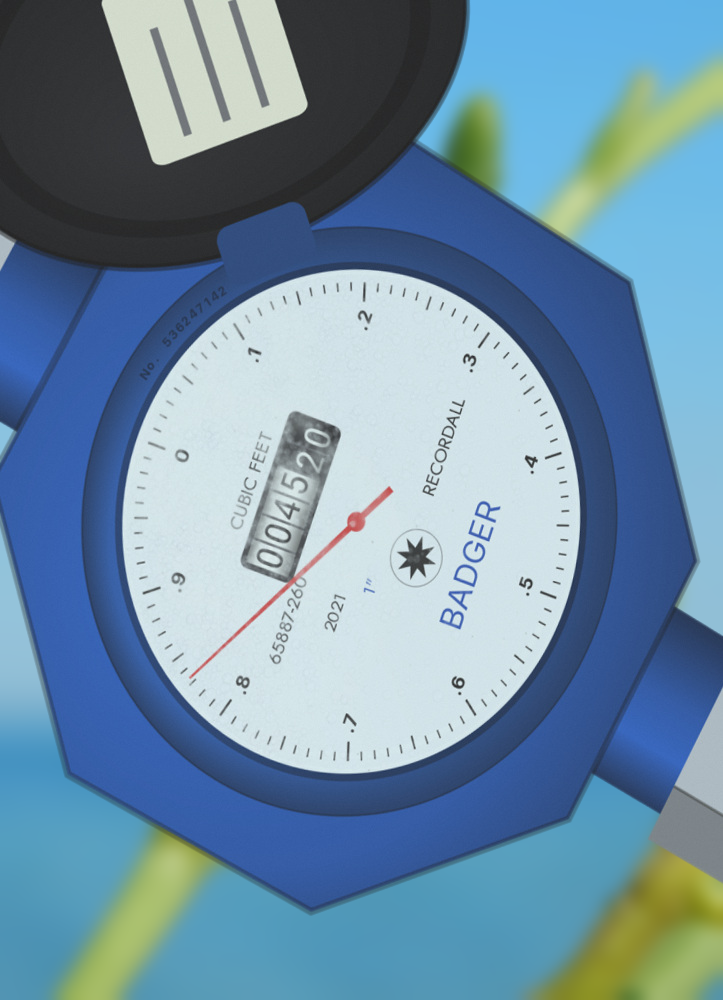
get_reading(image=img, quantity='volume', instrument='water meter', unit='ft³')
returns 4519.83 ft³
